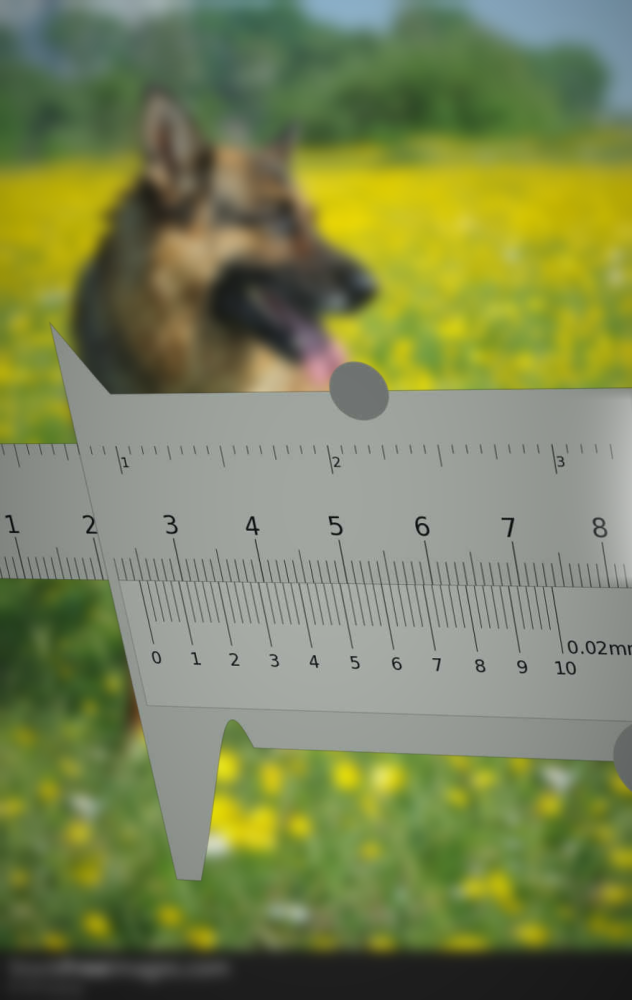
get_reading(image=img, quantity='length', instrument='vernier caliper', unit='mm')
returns 24.6 mm
